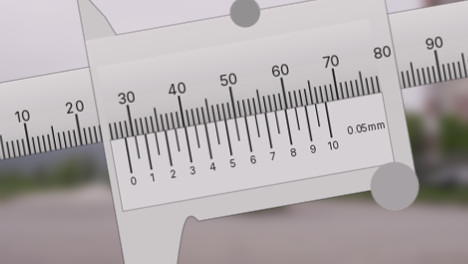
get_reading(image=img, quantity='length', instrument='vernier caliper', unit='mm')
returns 28.5 mm
